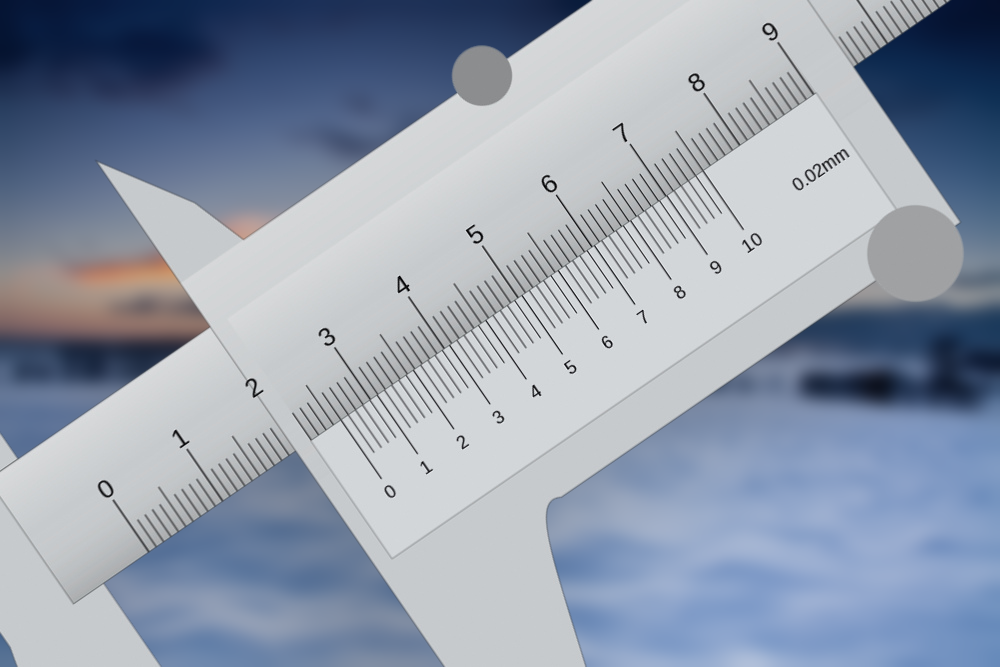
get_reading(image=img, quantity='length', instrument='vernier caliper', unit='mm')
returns 26.0 mm
